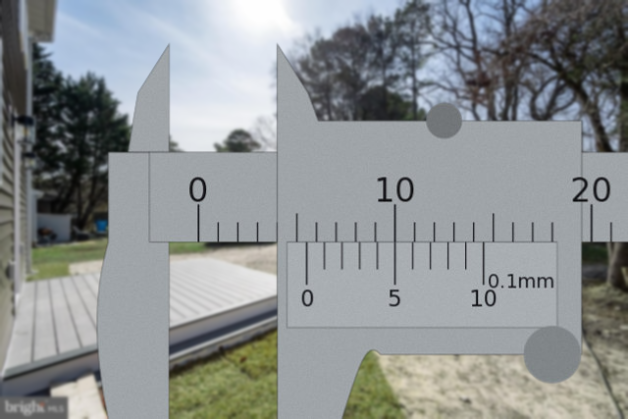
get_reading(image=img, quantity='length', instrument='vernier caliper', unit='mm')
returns 5.5 mm
